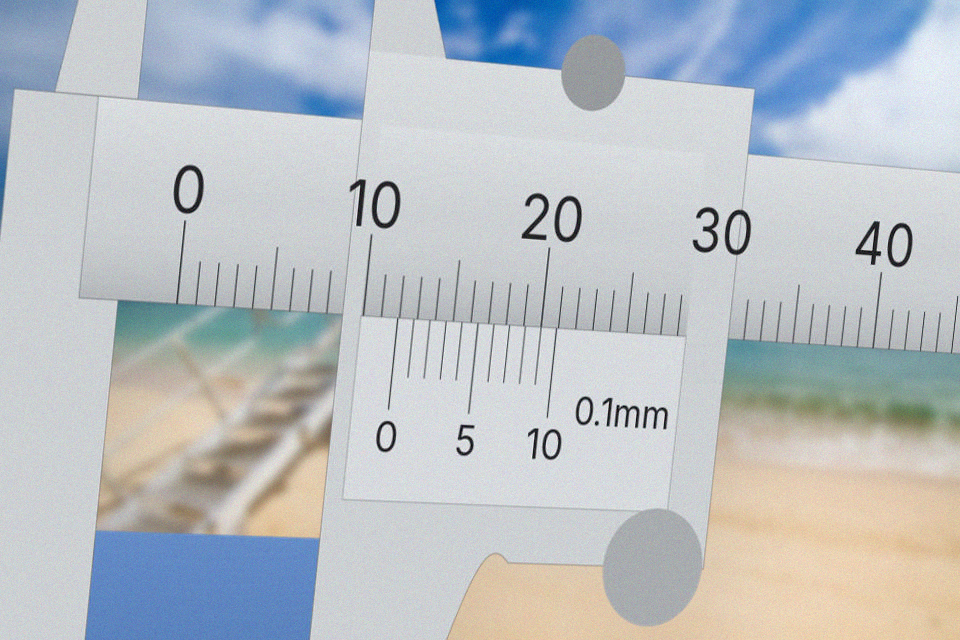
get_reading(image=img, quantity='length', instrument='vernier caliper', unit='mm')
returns 11.9 mm
